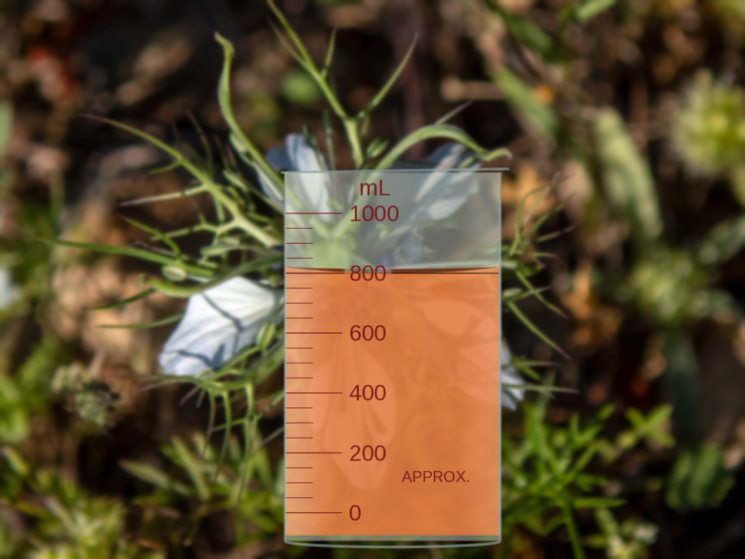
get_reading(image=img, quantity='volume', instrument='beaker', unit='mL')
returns 800 mL
